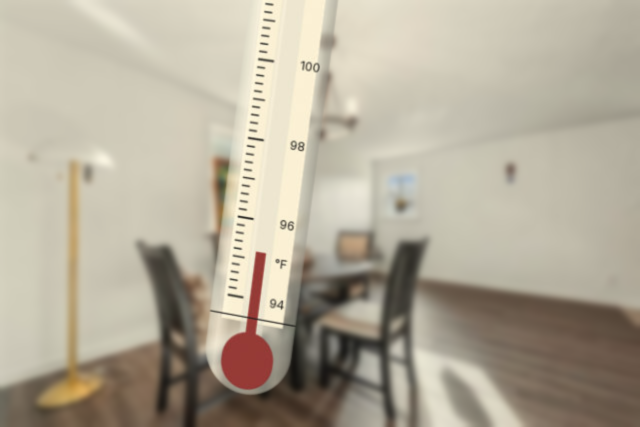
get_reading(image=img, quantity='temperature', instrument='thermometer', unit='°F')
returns 95.2 °F
